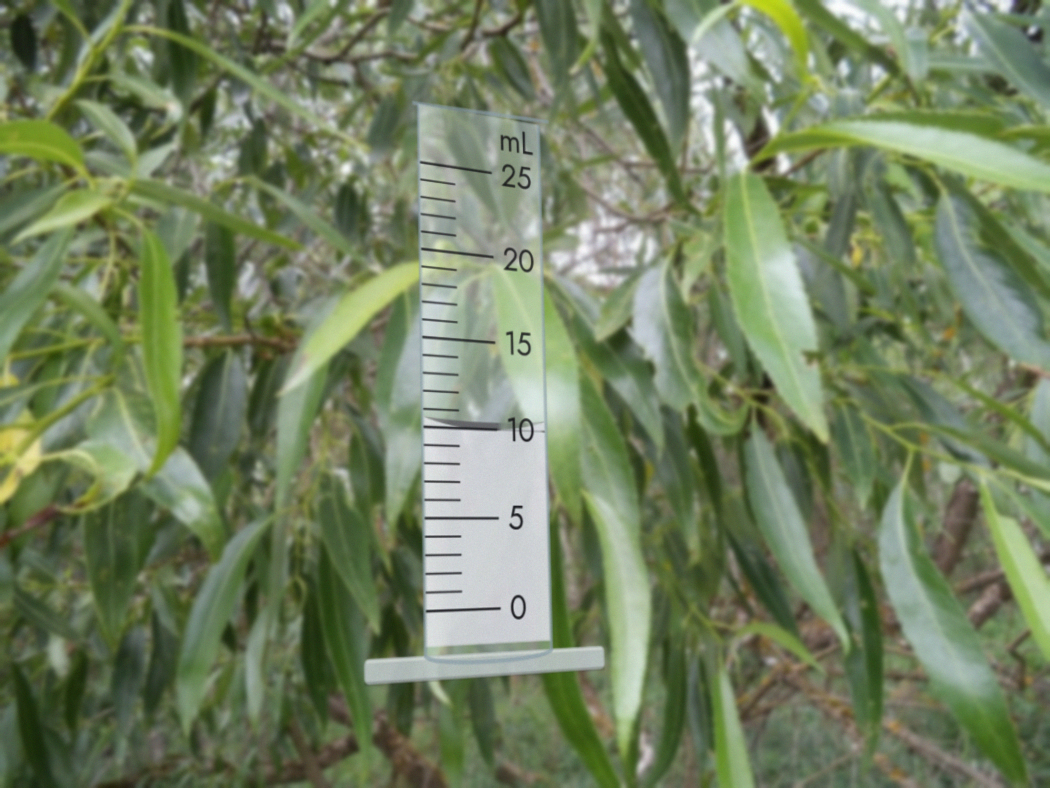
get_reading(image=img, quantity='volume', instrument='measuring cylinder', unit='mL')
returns 10 mL
